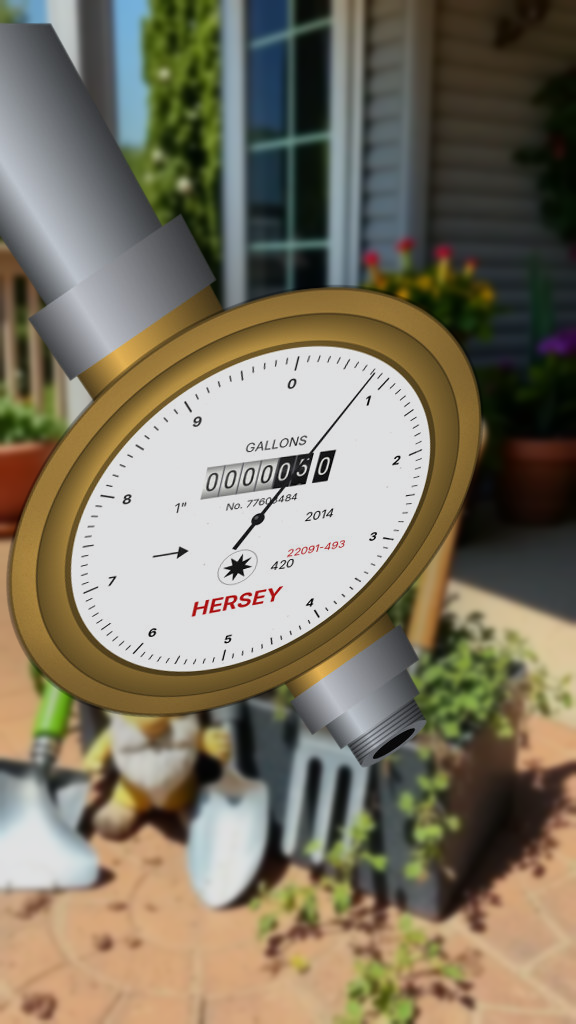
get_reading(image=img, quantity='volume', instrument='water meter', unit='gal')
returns 50.8 gal
